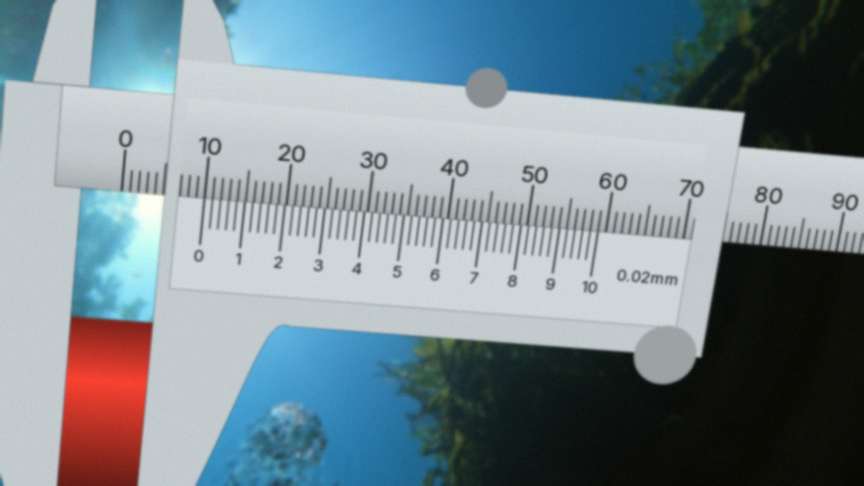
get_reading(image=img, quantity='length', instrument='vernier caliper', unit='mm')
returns 10.0 mm
